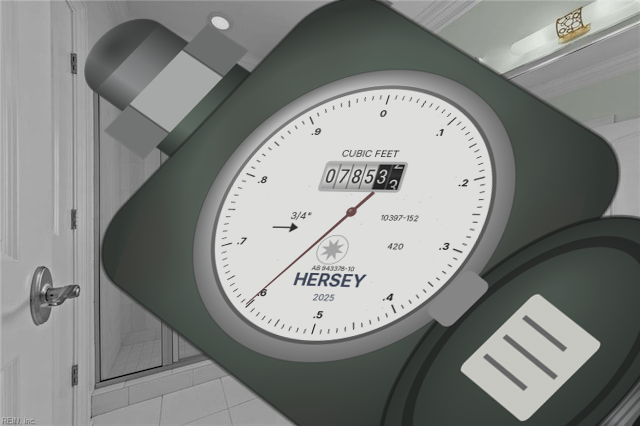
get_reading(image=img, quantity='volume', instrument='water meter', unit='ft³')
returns 78532.60 ft³
